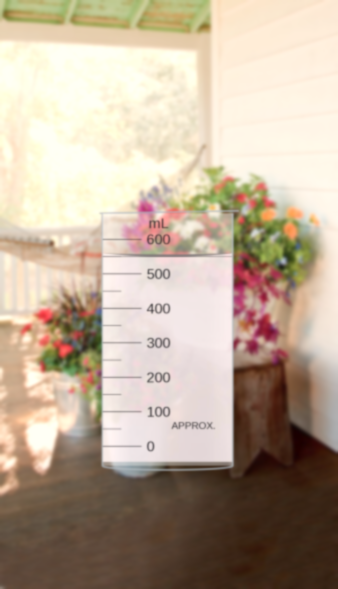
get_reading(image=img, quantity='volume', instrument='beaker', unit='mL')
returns 550 mL
